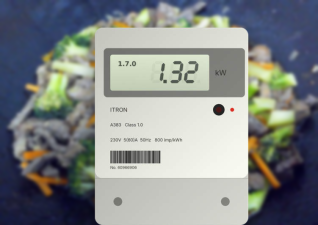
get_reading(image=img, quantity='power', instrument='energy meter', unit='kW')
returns 1.32 kW
